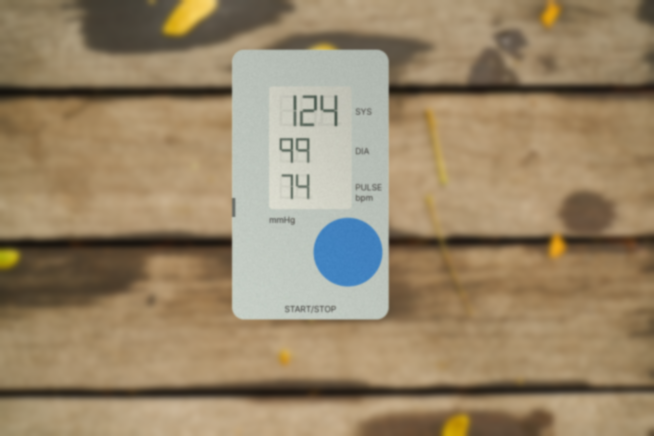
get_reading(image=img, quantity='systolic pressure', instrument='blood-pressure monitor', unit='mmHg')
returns 124 mmHg
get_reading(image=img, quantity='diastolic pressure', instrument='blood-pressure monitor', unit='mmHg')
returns 99 mmHg
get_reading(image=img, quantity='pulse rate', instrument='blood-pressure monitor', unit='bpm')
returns 74 bpm
